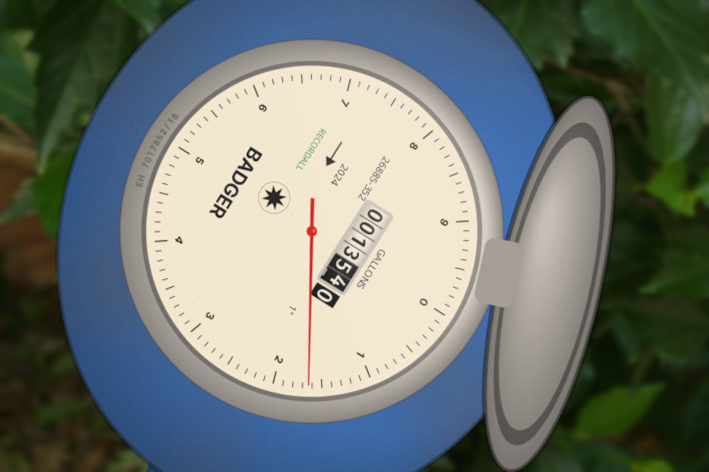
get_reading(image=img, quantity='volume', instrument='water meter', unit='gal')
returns 13541.6 gal
